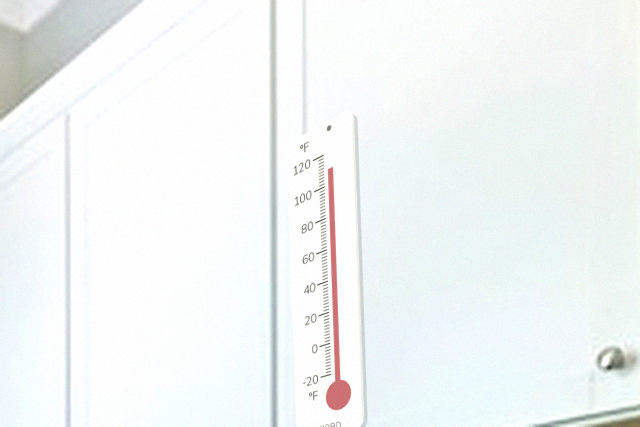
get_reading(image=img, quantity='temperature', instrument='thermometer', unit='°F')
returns 110 °F
